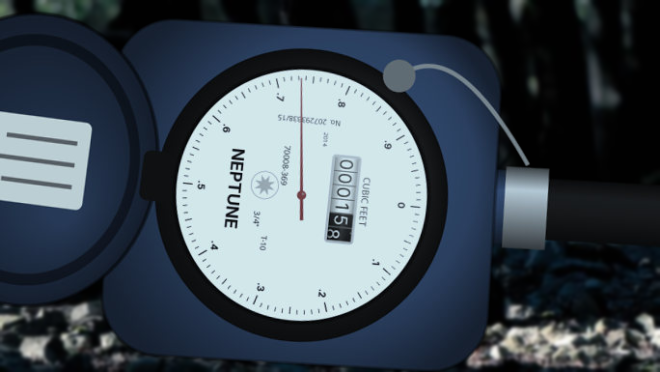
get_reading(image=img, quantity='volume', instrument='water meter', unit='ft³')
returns 157.73 ft³
